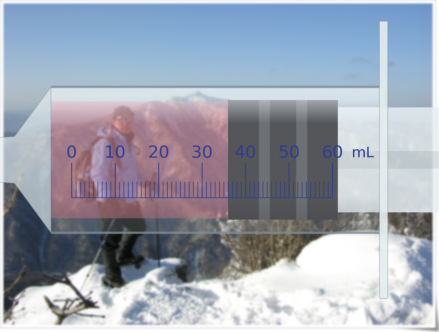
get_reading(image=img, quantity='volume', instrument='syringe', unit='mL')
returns 36 mL
